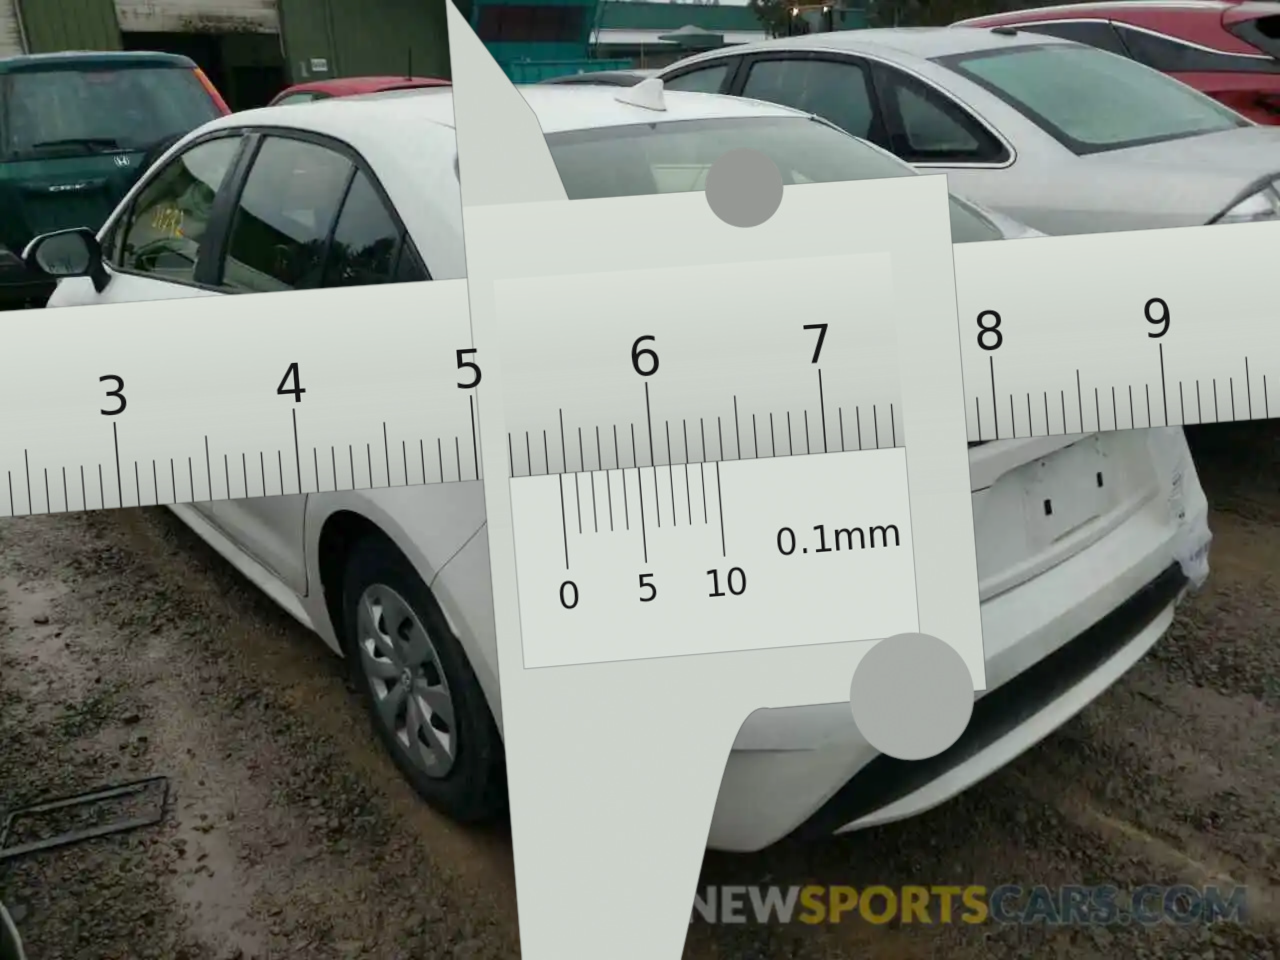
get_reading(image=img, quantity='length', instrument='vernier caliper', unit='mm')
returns 54.7 mm
